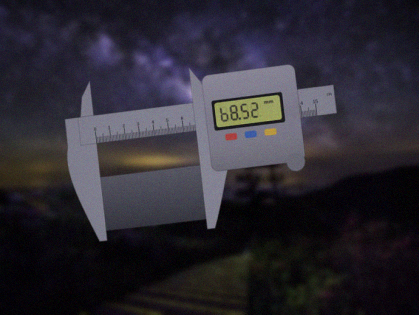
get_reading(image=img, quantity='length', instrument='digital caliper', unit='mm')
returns 68.52 mm
